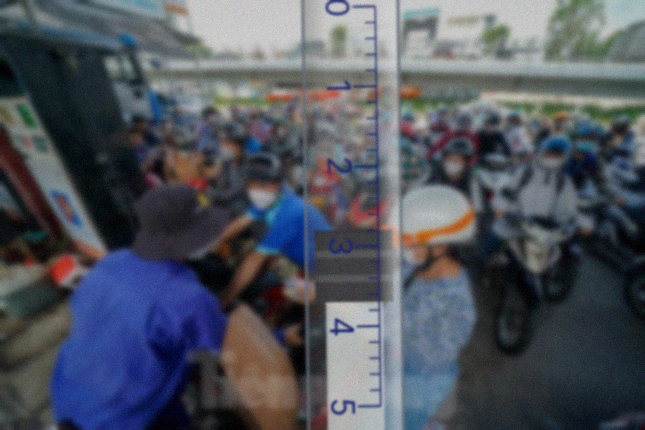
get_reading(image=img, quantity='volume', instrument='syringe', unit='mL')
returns 2.8 mL
